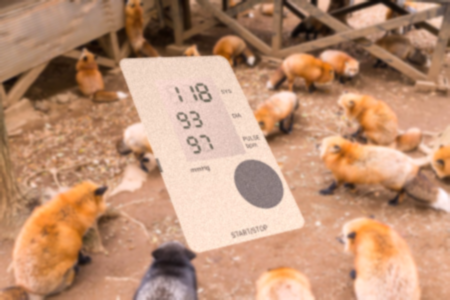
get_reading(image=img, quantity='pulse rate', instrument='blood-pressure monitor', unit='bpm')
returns 97 bpm
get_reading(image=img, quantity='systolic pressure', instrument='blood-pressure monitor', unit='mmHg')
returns 118 mmHg
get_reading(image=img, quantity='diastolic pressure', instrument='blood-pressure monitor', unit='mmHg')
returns 93 mmHg
